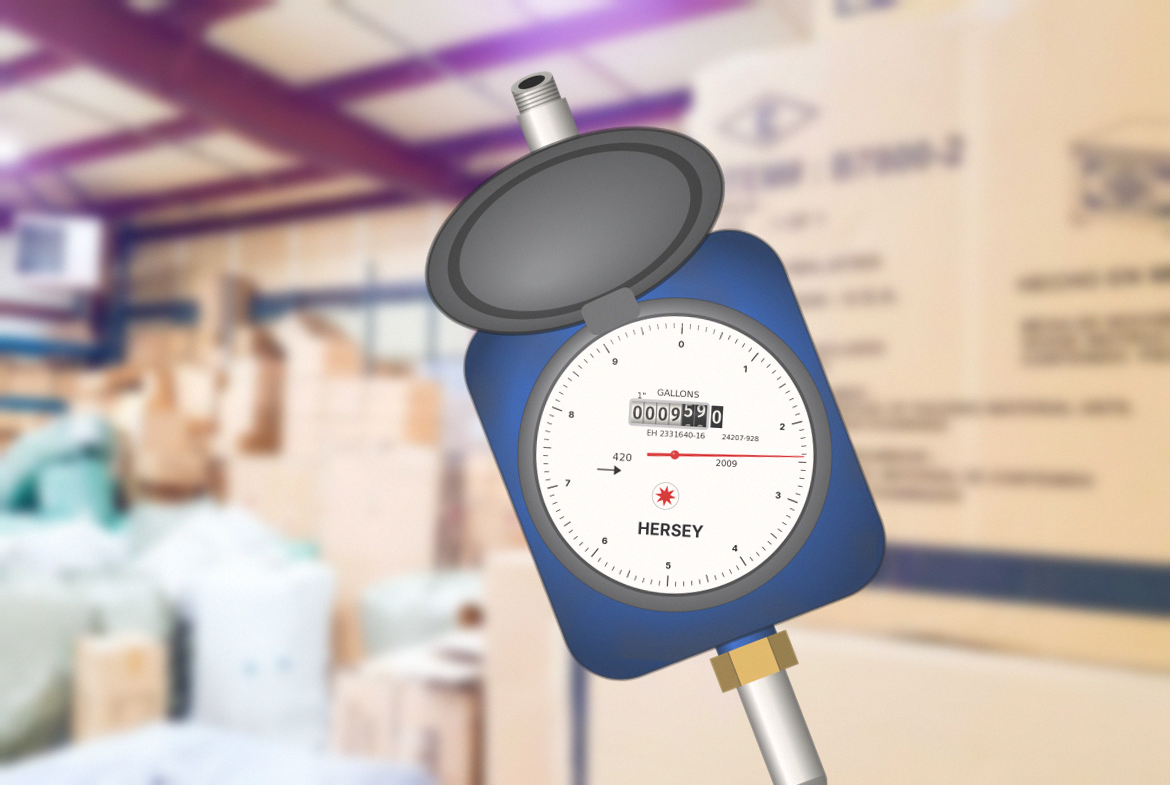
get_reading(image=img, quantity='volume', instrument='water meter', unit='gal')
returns 9592.4 gal
